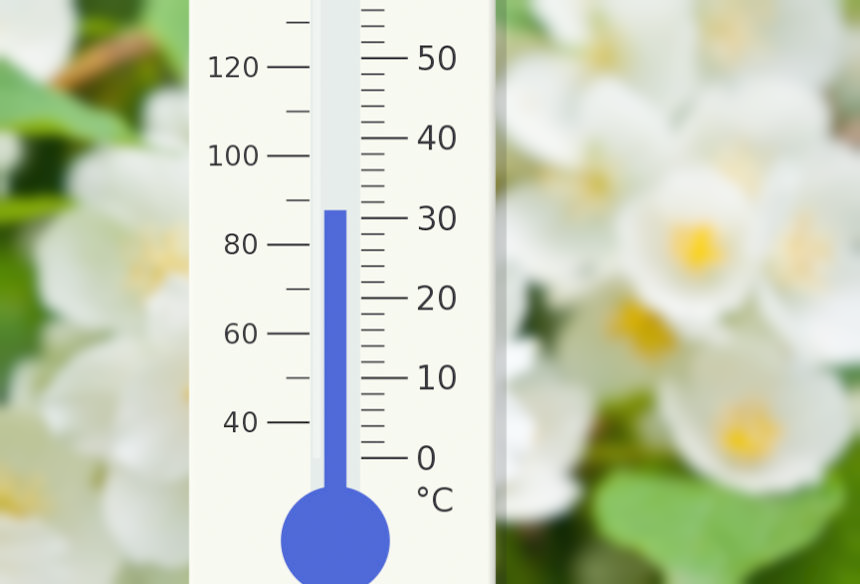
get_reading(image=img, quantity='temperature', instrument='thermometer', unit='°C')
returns 31 °C
